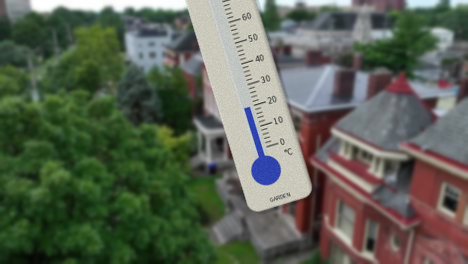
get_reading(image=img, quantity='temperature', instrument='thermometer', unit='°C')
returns 20 °C
